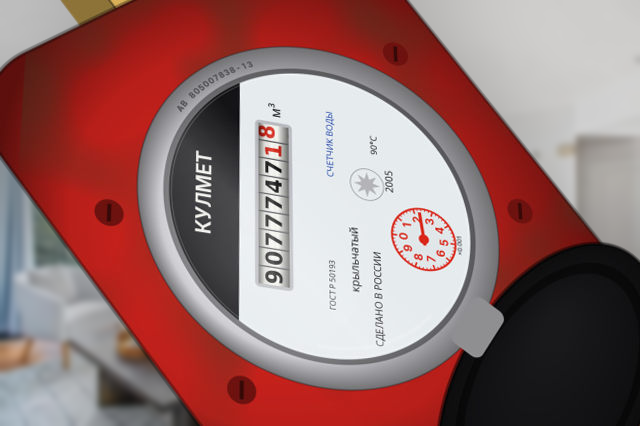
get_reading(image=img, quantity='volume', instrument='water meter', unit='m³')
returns 9077747.182 m³
